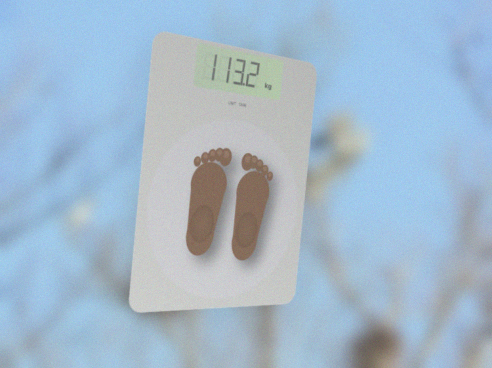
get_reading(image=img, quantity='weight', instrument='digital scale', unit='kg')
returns 113.2 kg
